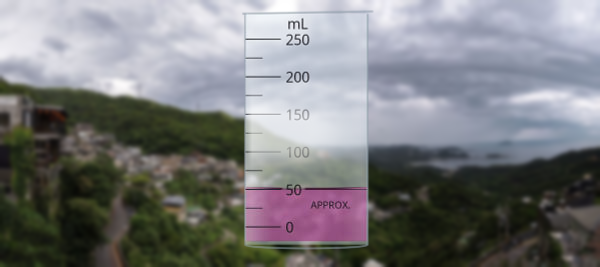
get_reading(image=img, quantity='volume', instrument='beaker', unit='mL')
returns 50 mL
